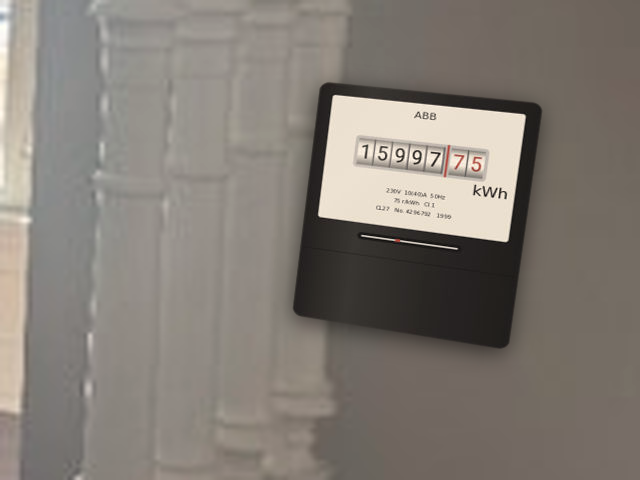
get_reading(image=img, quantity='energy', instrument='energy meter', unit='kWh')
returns 15997.75 kWh
